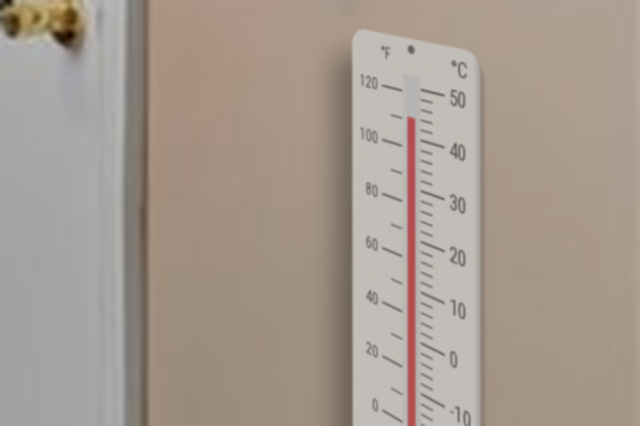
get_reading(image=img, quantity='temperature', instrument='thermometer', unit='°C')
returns 44 °C
